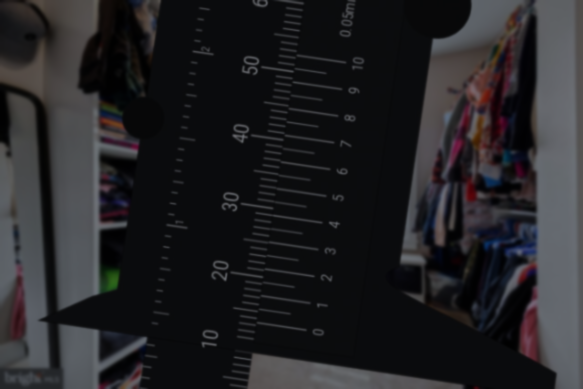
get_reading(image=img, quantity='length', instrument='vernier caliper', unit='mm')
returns 13.4 mm
